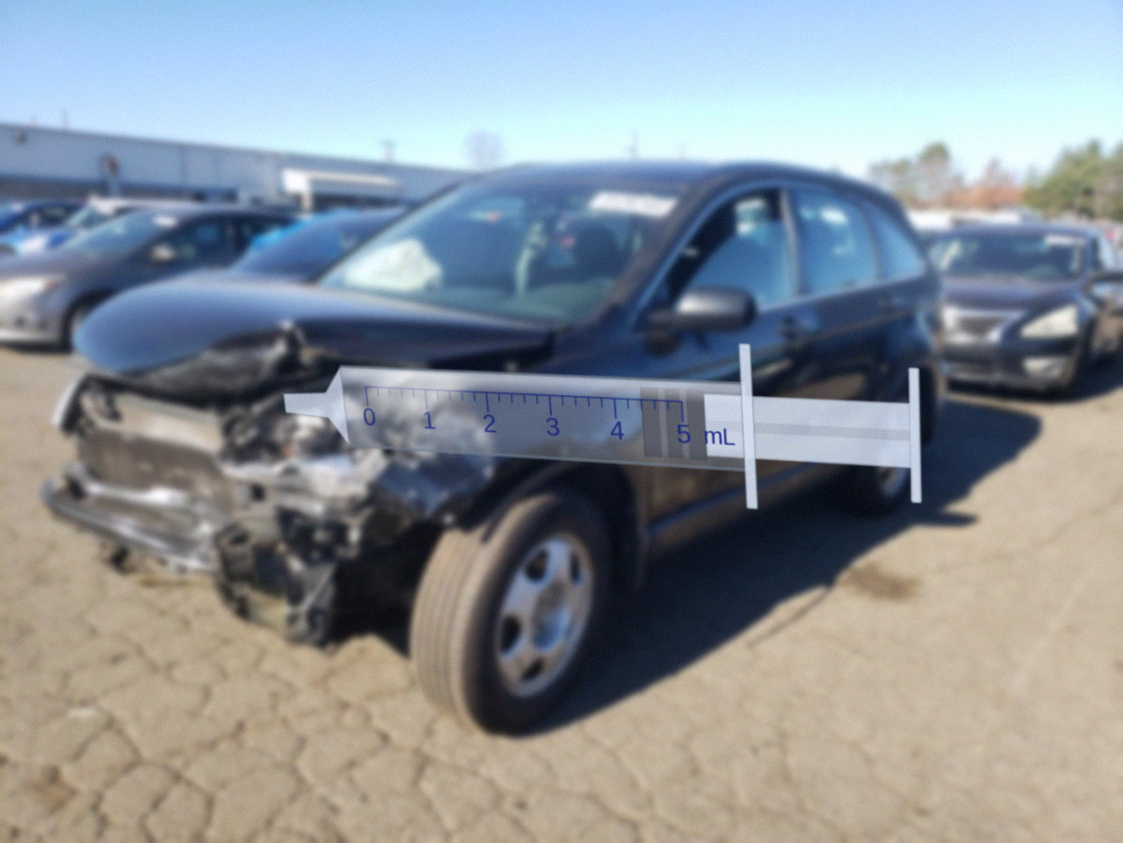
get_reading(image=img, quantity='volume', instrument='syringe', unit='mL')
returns 4.4 mL
